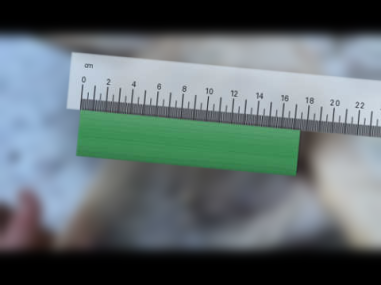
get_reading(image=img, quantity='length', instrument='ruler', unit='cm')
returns 17.5 cm
